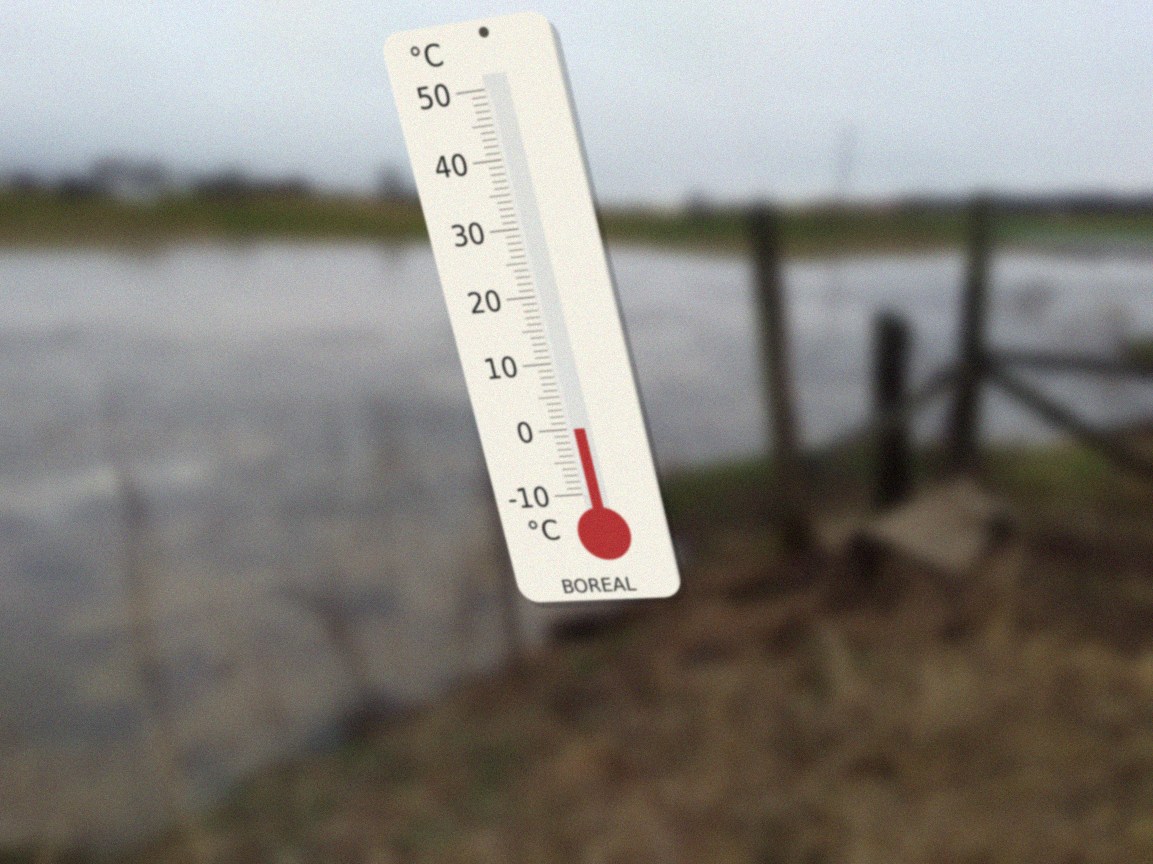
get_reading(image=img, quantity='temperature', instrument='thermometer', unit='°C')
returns 0 °C
